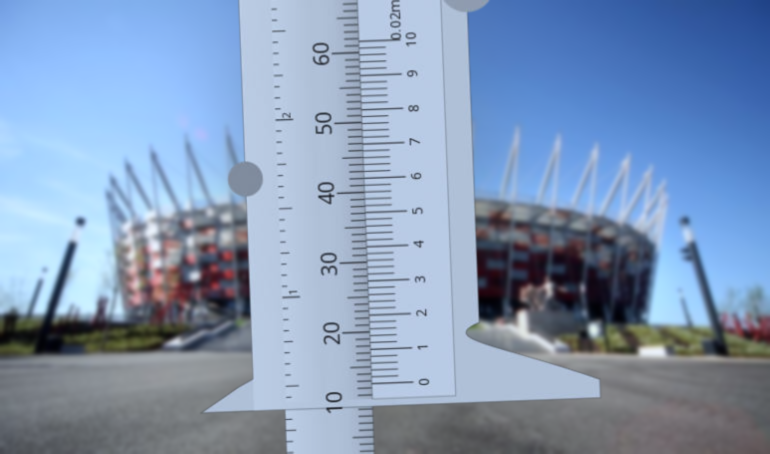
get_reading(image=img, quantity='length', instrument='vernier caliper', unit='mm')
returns 12.6 mm
